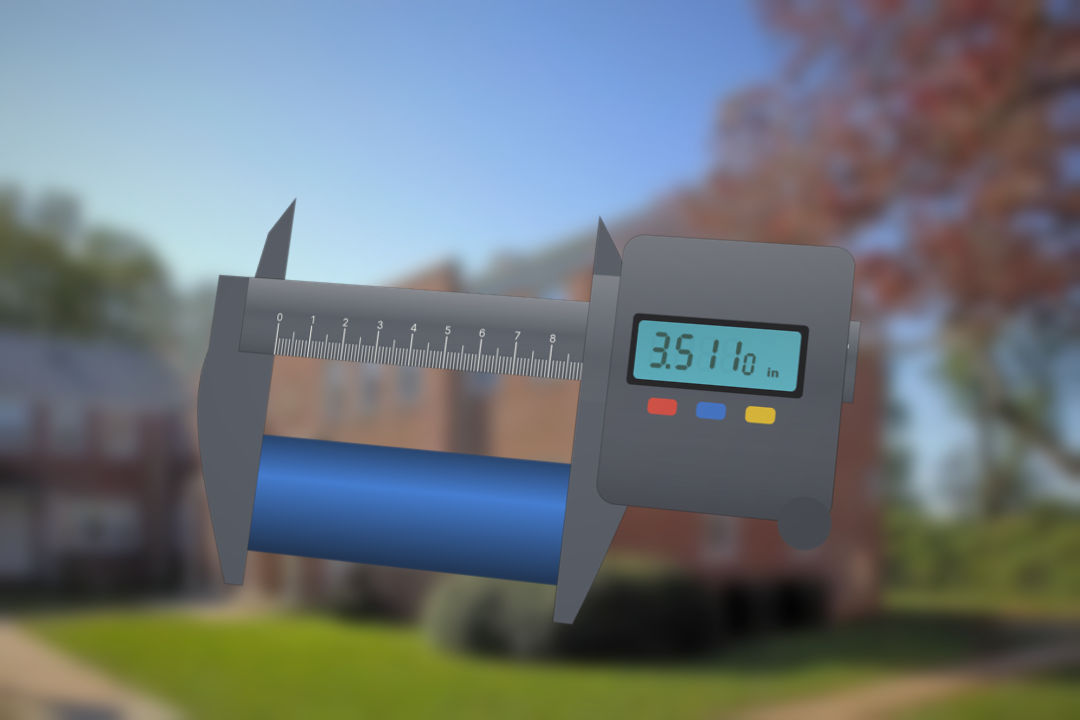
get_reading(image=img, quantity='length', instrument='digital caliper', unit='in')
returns 3.5110 in
